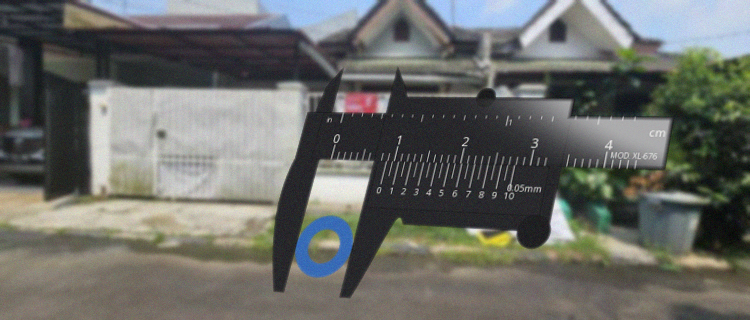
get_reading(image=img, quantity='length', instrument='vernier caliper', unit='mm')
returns 8.8 mm
